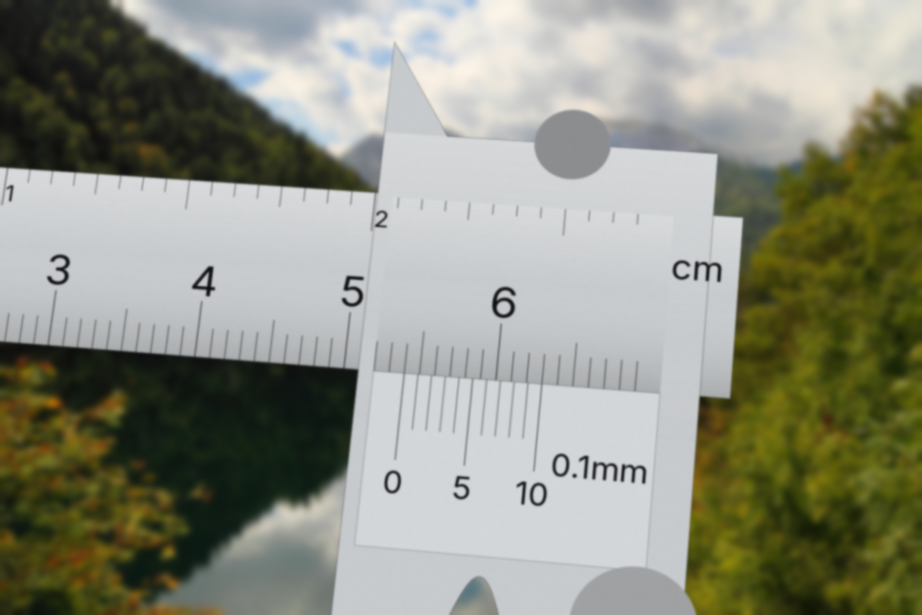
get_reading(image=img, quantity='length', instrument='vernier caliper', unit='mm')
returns 54.0 mm
